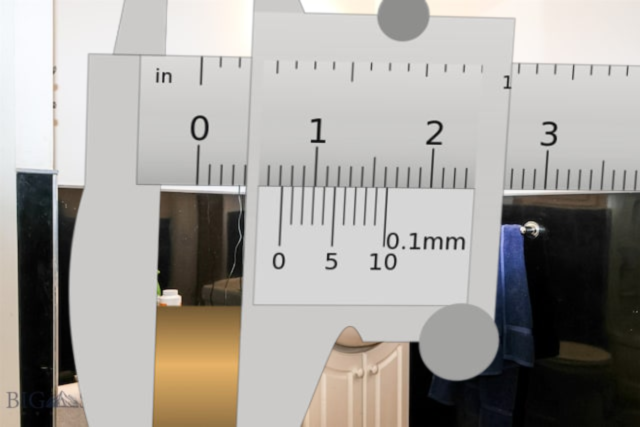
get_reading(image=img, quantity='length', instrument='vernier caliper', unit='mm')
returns 7.2 mm
